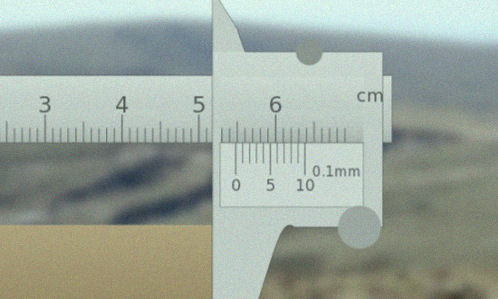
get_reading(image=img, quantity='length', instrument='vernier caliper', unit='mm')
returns 54.8 mm
